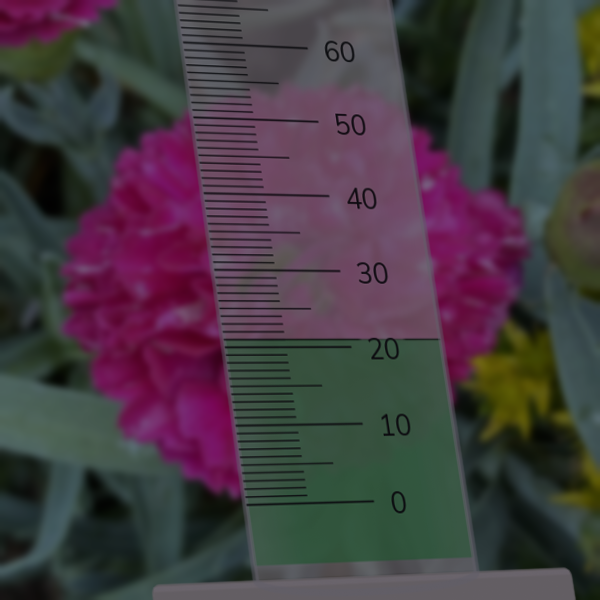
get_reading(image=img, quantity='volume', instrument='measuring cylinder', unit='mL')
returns 21 mL
